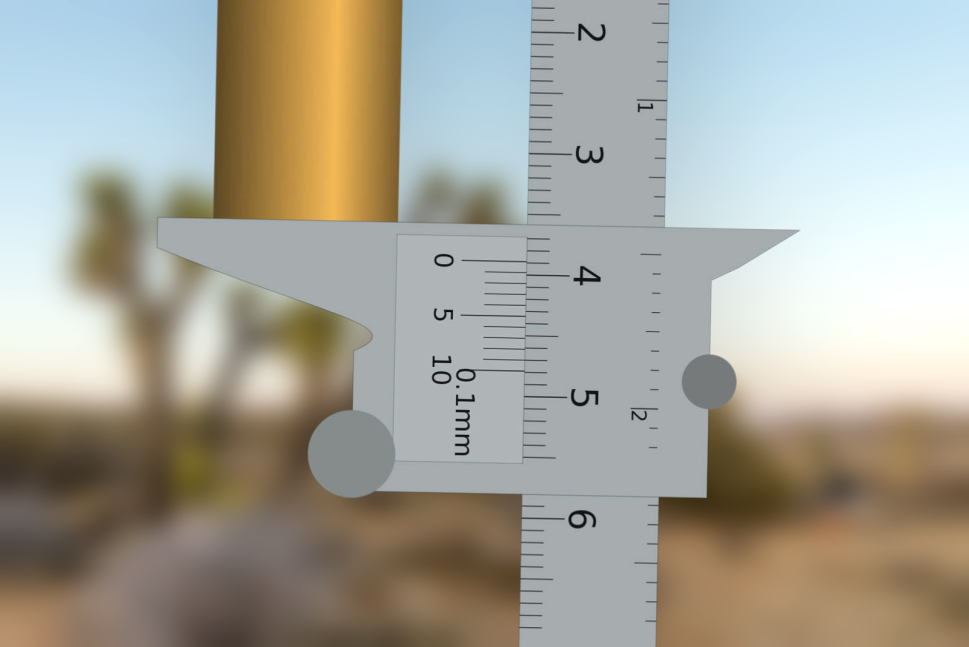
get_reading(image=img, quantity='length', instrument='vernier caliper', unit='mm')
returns 38.9 mm
